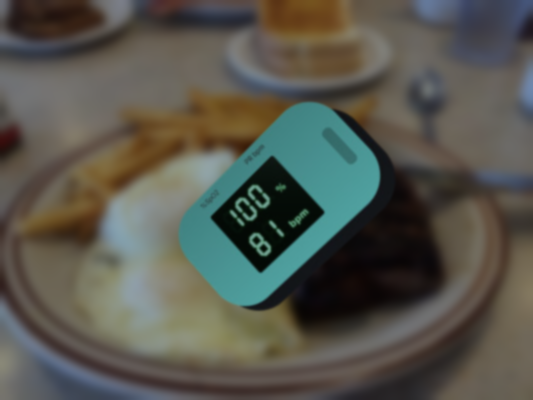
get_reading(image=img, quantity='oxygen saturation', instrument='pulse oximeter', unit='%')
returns 100 %
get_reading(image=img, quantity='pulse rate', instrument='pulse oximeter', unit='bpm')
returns 81 bpm
